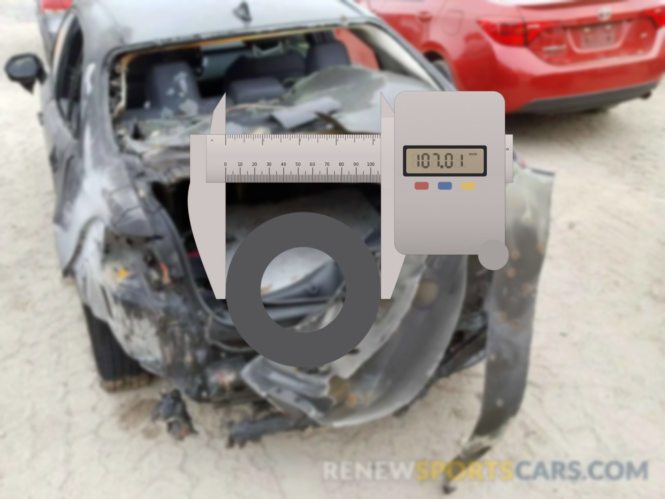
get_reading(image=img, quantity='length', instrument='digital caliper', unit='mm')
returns 107.01 mm
